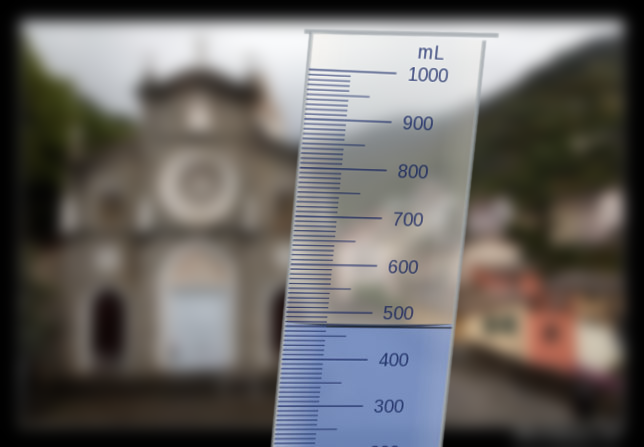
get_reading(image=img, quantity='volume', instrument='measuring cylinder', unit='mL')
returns 470 mL
